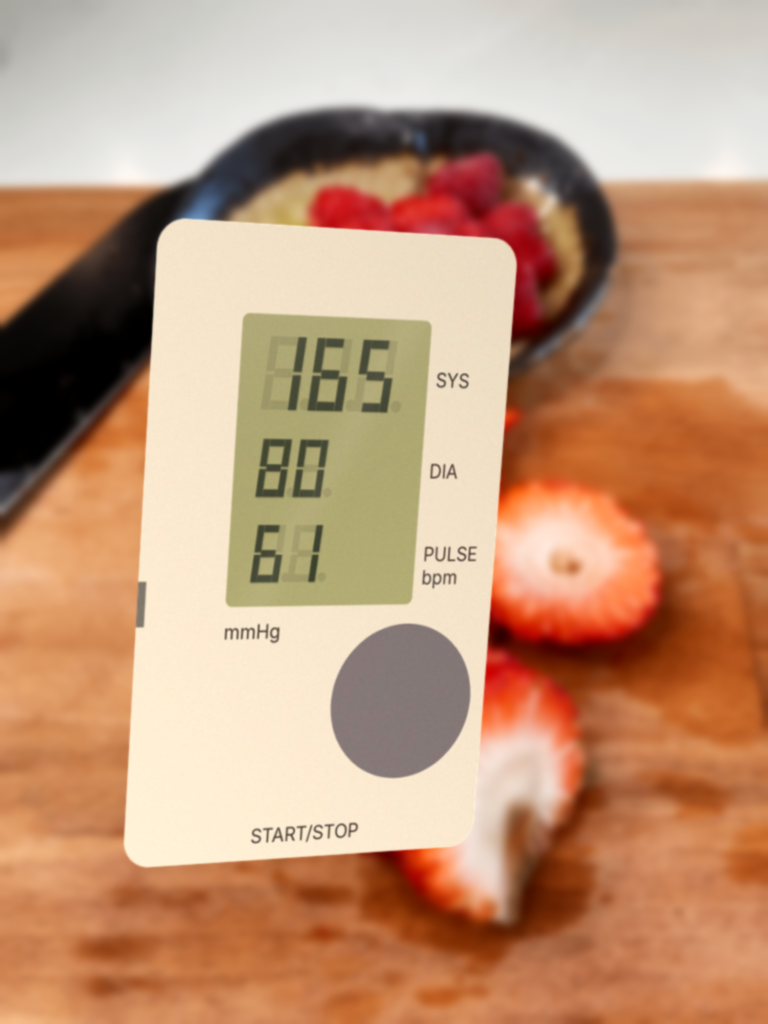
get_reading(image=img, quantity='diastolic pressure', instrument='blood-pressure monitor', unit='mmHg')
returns 80 mmHg
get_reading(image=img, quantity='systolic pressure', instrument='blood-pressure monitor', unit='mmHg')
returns 165 mmHg
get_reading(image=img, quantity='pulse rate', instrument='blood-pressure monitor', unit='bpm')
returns 61 bpm
